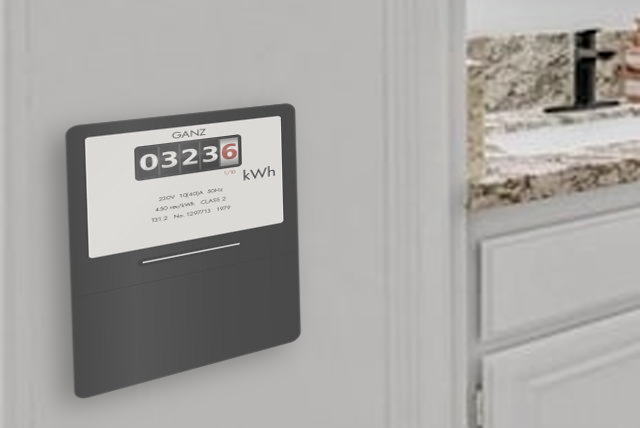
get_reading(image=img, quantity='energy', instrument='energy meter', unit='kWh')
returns 323.6 kWh
